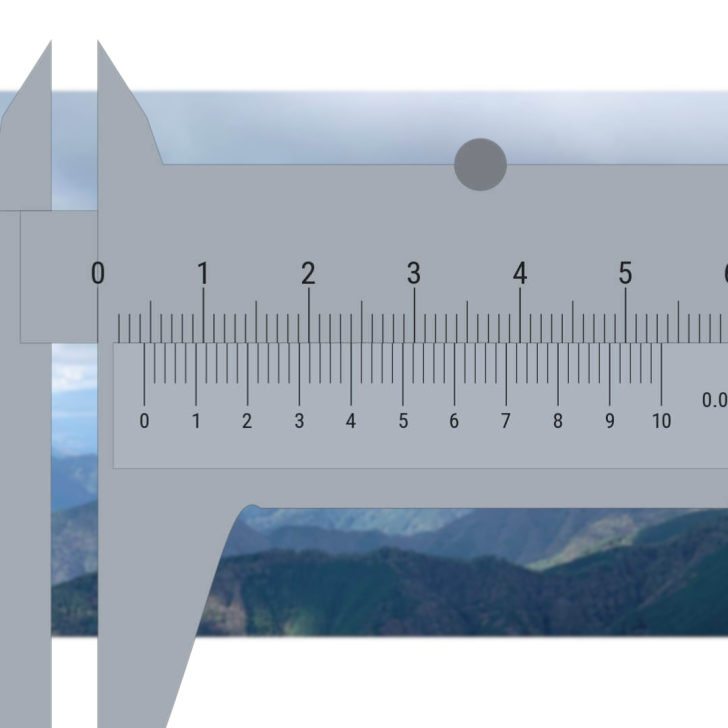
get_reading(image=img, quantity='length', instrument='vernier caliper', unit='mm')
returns 4.4 mm
